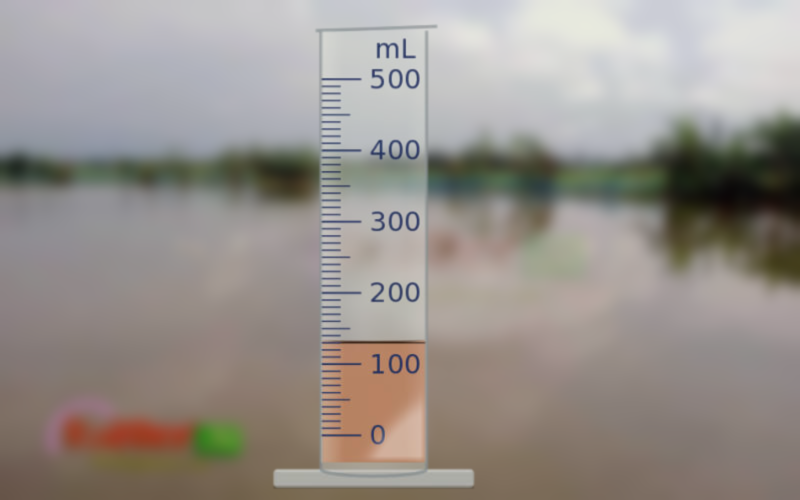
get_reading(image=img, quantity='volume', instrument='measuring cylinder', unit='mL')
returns 130 mL
